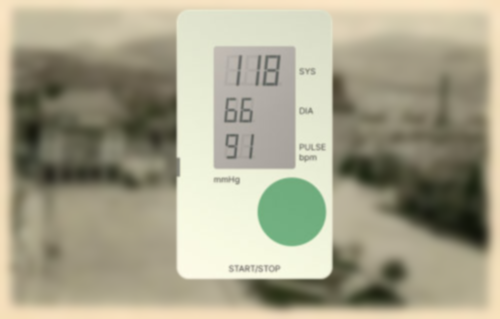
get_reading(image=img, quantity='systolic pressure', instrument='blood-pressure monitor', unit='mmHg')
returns 118 mmHg
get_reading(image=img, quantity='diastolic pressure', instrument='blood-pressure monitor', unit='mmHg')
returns 66 mmHg
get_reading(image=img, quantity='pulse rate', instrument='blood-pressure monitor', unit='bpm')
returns 91 bpm
